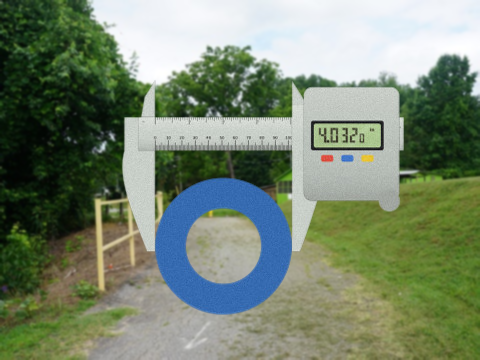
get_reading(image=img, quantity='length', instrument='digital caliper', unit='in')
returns 4.0320 in
